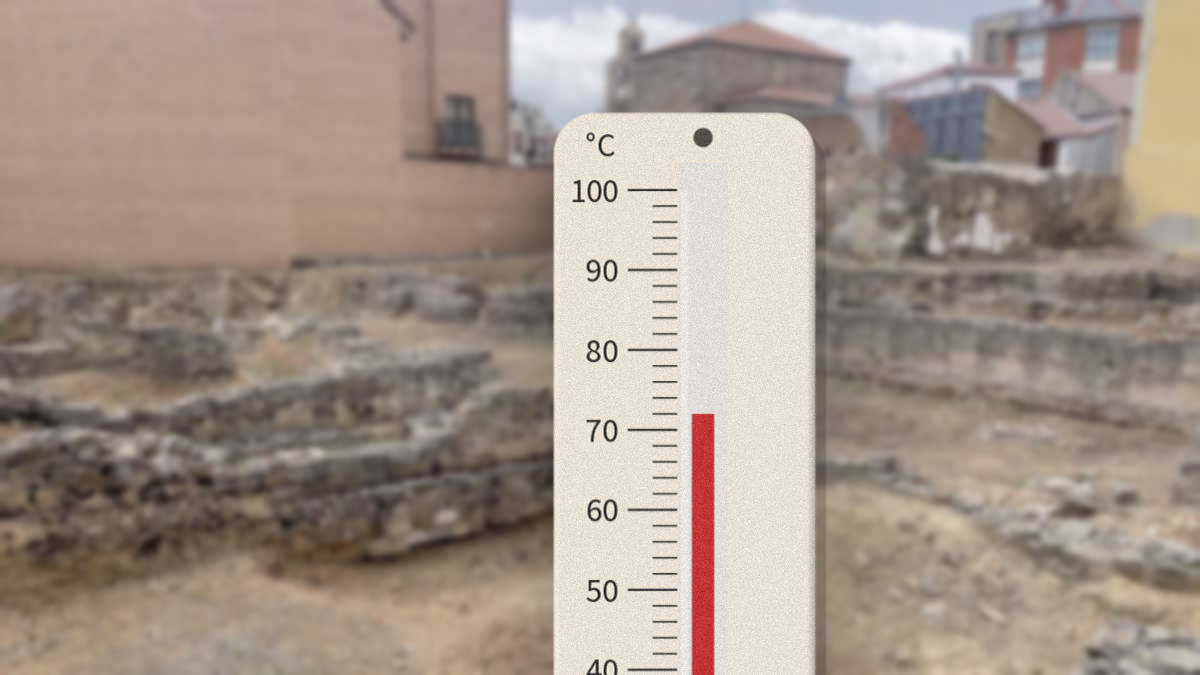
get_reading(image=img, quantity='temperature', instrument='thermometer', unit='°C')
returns 72 °C
